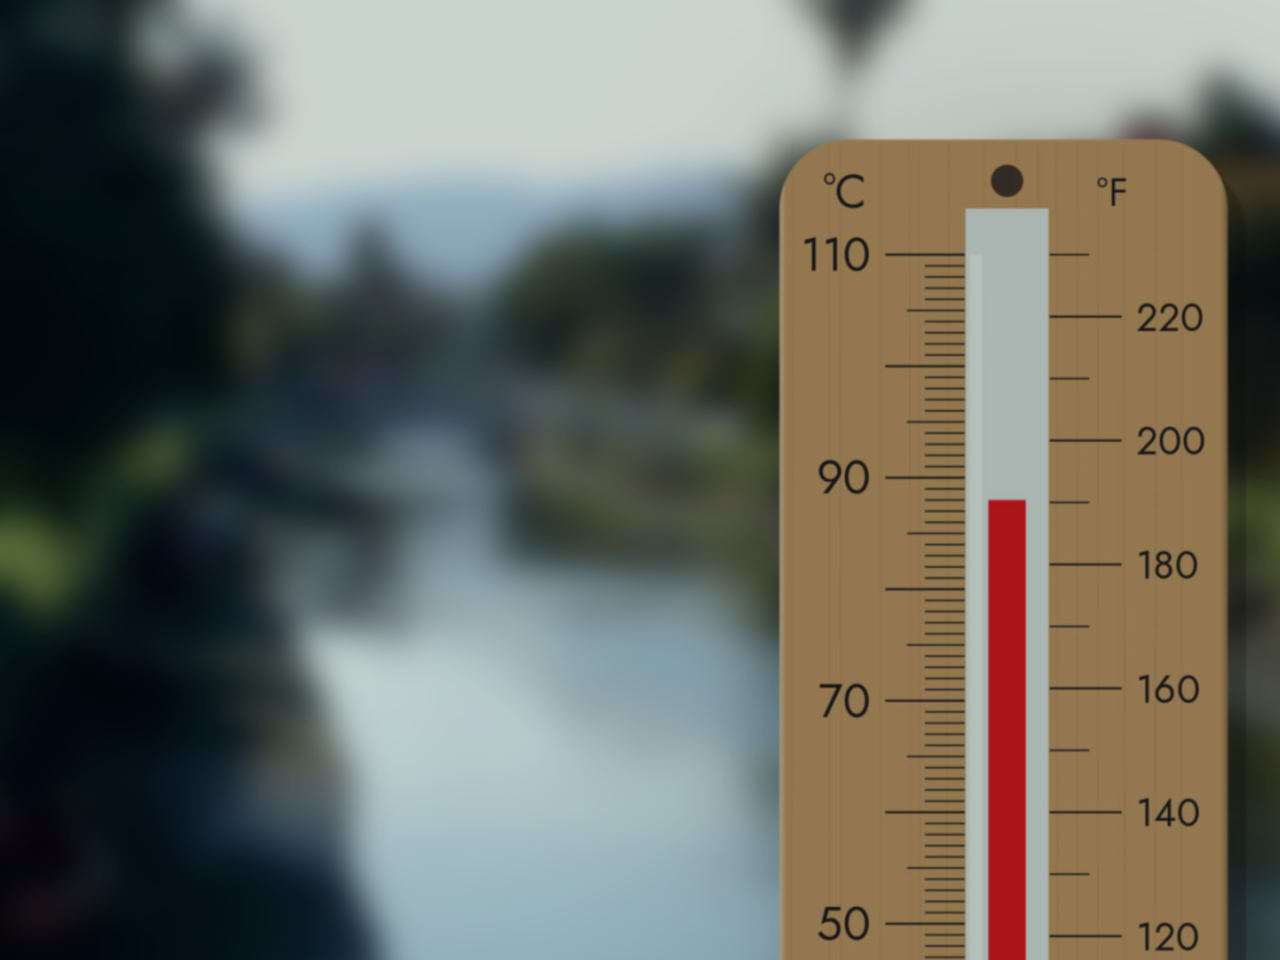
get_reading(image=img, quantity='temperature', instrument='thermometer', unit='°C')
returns 88 °C
